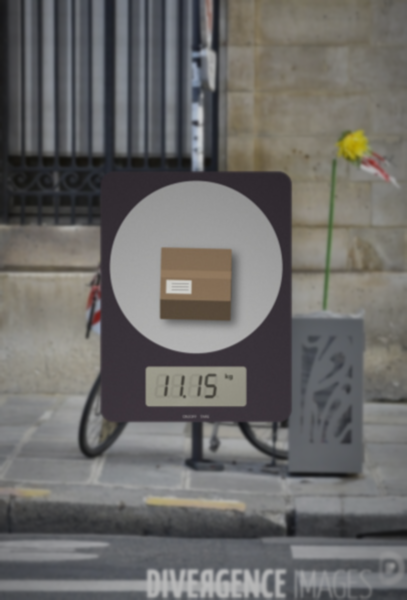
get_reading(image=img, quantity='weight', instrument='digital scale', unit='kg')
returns 11.15 kg
